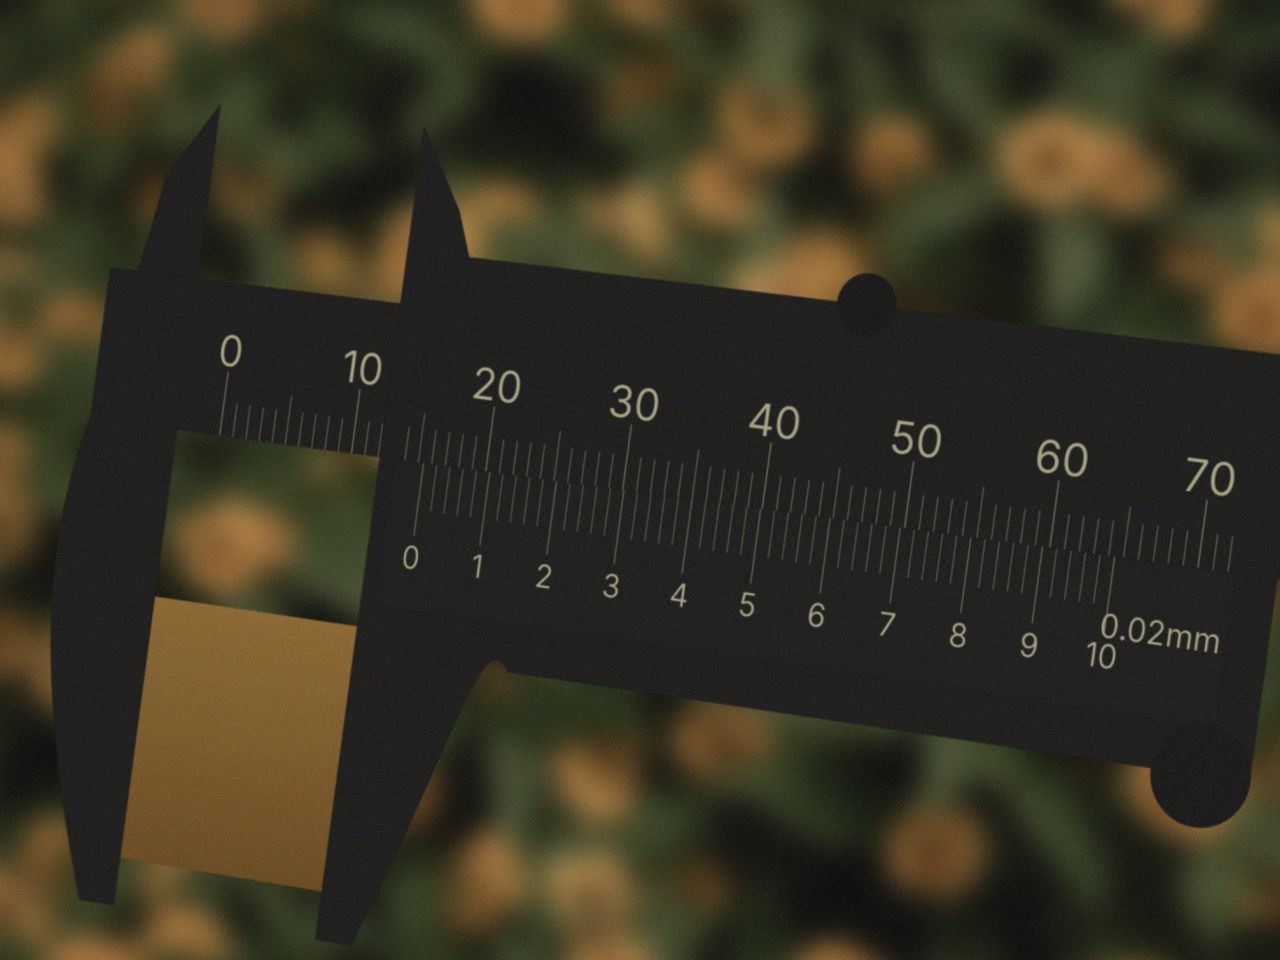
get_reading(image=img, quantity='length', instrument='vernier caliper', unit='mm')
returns 15.4 mm
